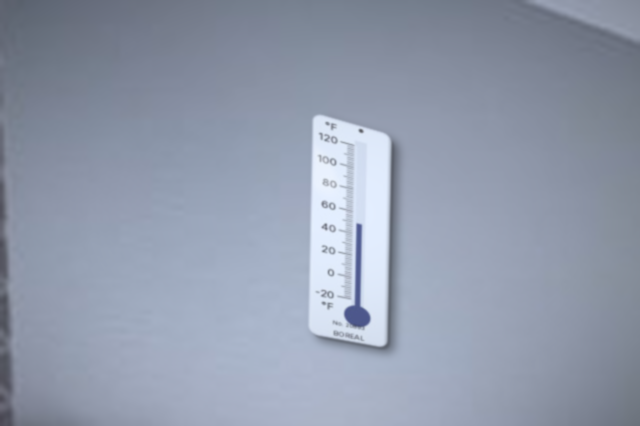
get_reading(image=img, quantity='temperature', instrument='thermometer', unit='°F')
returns 50 °F
